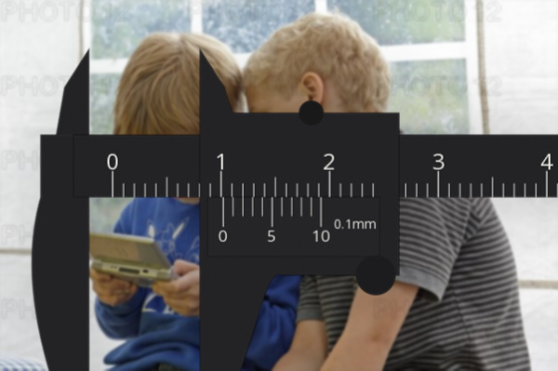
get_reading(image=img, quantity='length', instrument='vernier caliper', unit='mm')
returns 10.2 mm
